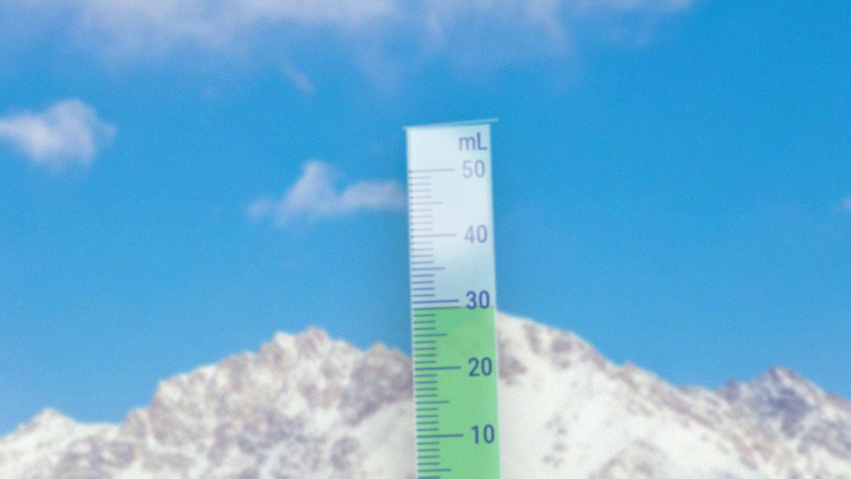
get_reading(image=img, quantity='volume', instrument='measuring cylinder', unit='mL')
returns 29 mL
